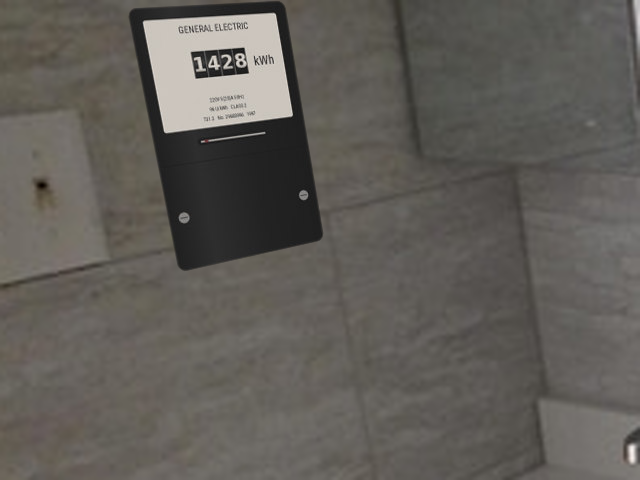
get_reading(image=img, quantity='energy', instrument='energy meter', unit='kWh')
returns 1428 kWh
